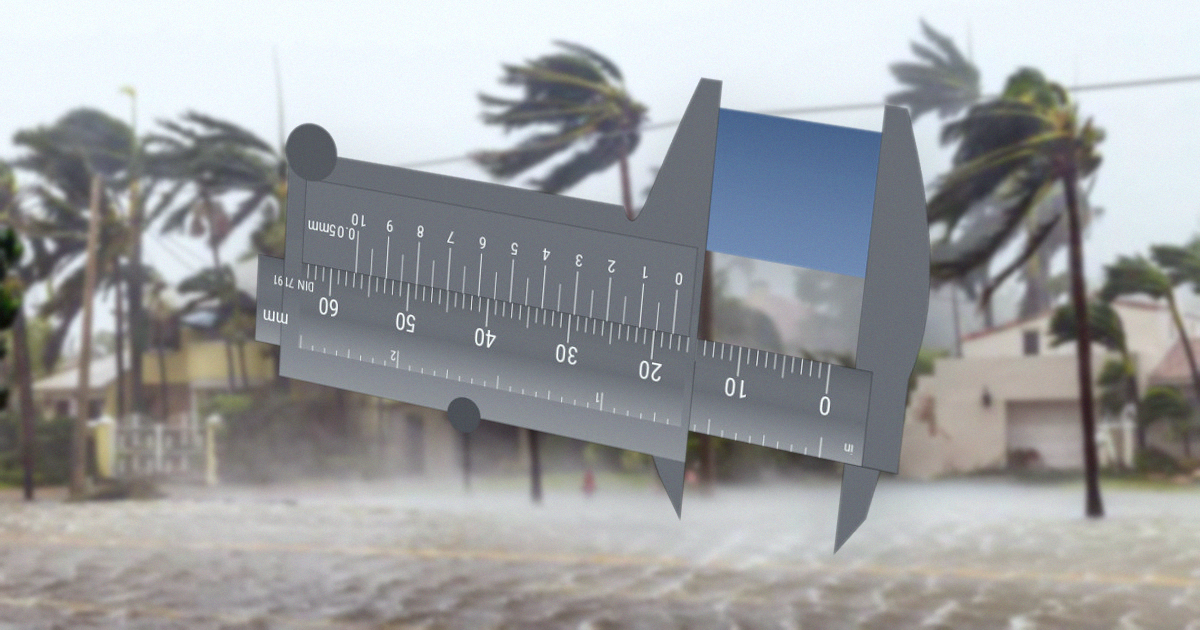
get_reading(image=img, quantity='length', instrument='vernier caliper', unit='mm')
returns 17.8 mm
